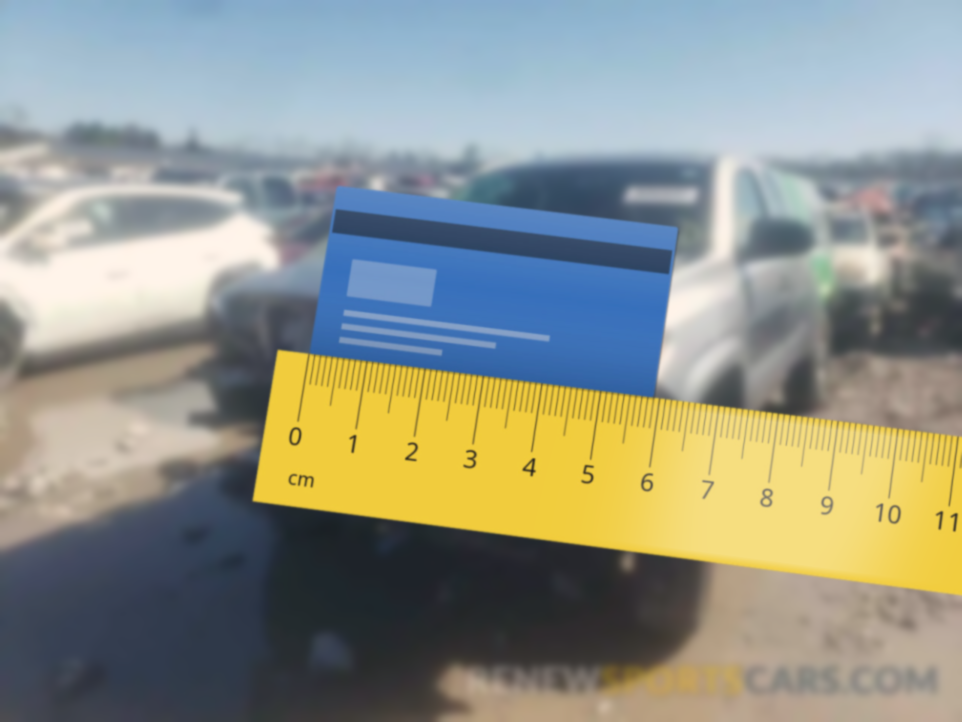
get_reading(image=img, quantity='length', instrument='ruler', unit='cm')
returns 5.9 cm
